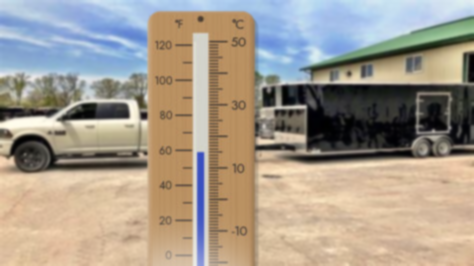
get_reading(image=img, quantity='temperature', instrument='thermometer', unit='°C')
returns 15 °C
